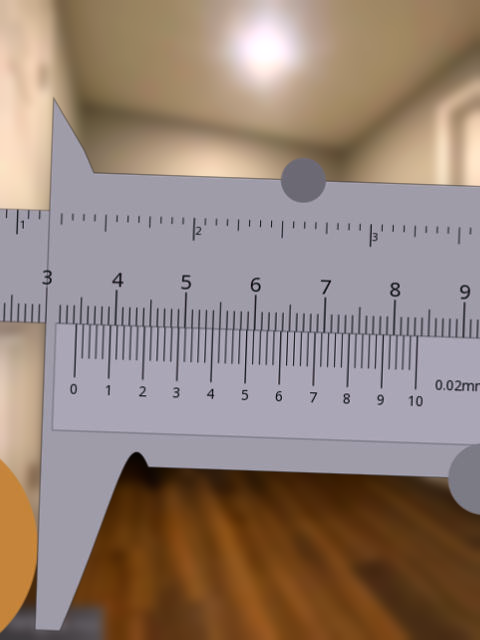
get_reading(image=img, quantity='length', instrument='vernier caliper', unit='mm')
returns 34.4 mm
